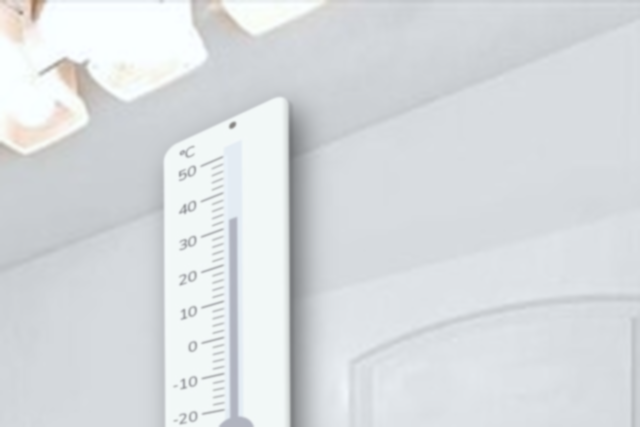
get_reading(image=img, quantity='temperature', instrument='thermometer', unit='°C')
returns 32 °C
